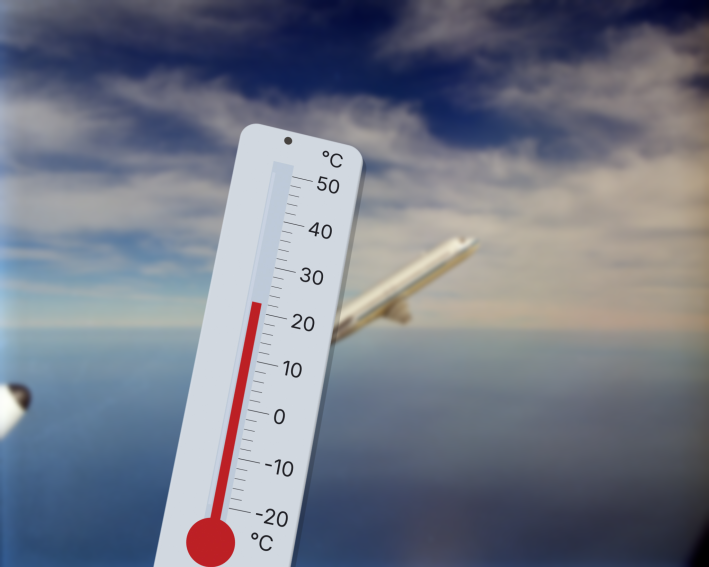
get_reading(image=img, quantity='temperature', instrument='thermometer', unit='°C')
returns 22 °C
